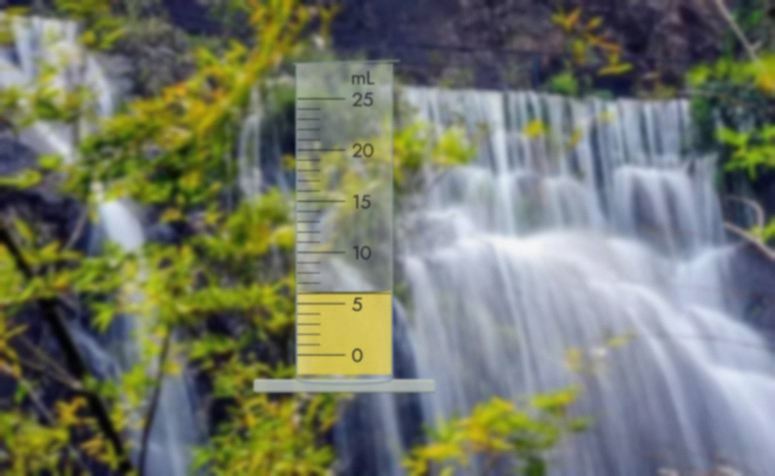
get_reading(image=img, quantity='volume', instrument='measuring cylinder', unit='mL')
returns 6 mL
